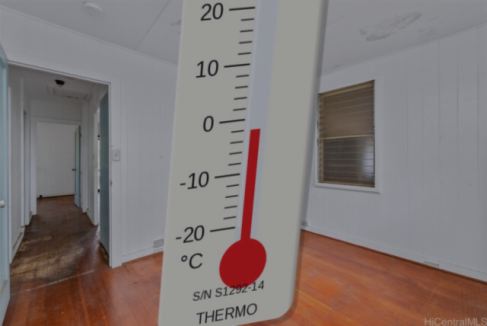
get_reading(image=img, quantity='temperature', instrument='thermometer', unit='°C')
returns -2 °C
